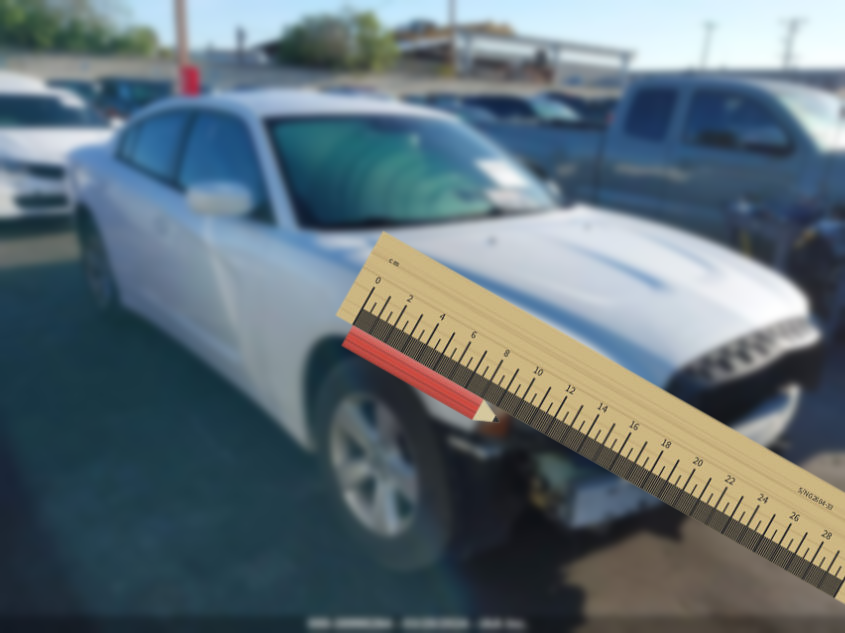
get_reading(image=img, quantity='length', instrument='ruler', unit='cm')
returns 9.5 cm
